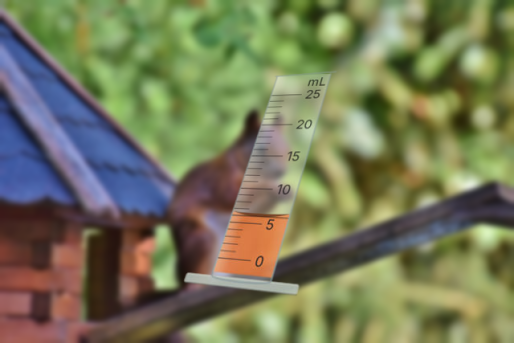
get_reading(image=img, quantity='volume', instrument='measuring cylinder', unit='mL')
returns 6 mL
